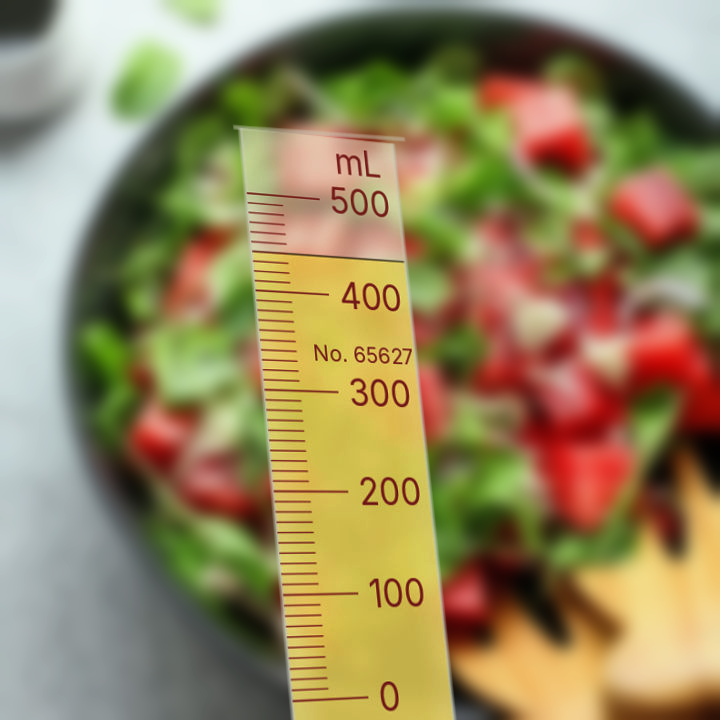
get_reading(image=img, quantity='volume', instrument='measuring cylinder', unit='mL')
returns 440 mL
